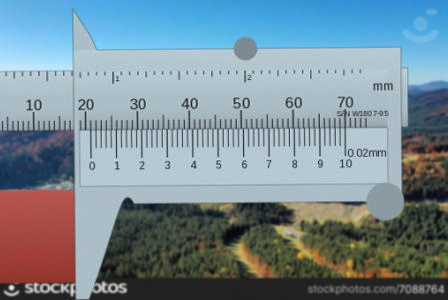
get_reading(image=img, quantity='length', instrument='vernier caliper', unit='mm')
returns 21.0 mm
